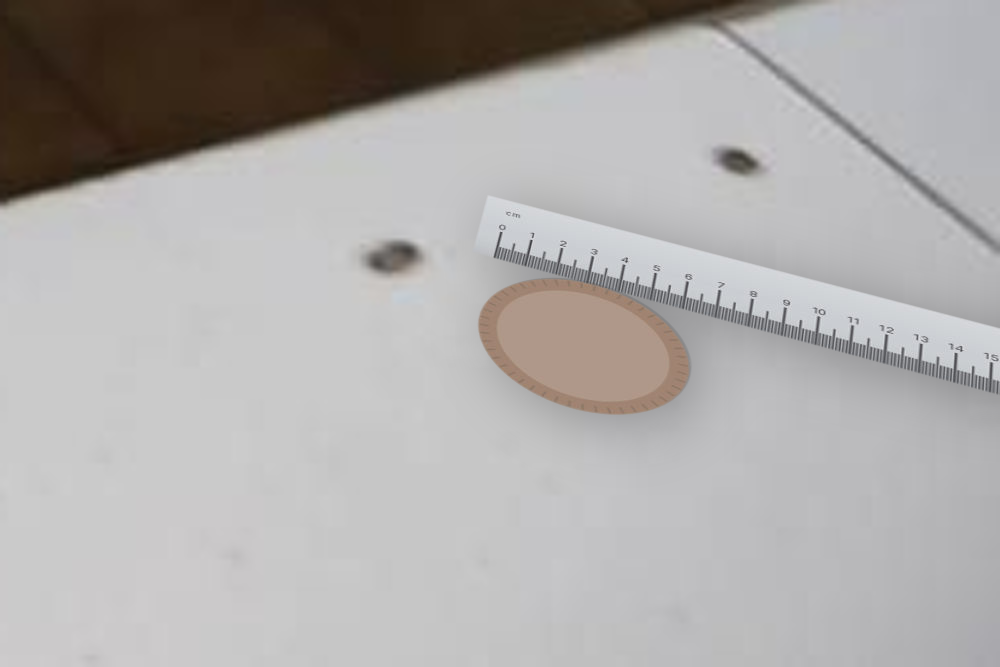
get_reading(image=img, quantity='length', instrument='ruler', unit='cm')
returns 6.5 cm
